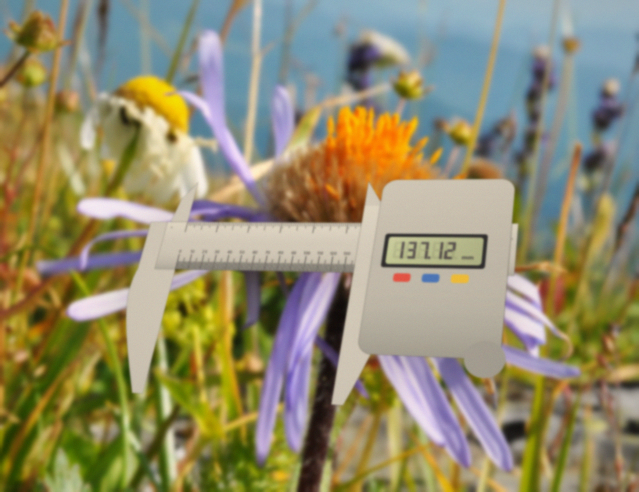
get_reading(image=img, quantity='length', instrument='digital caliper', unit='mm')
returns 137.12 mm
